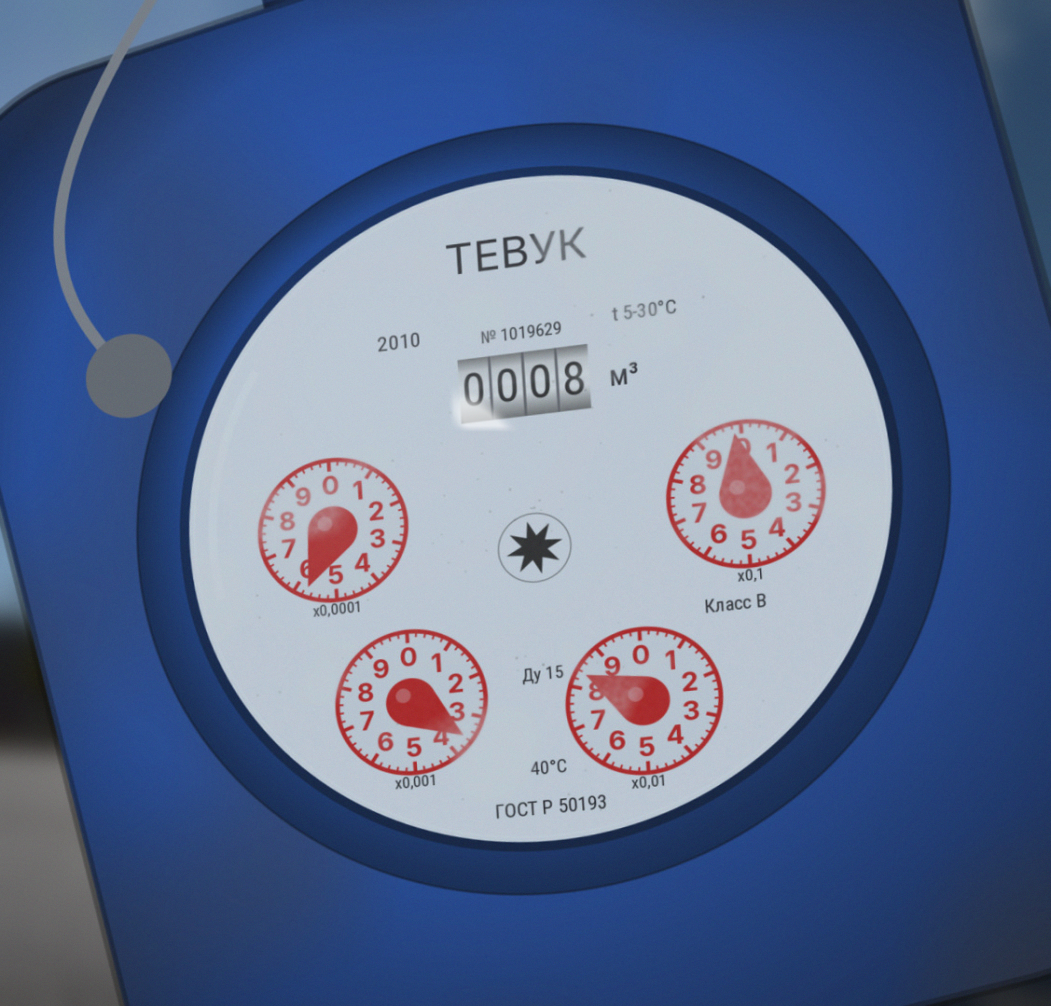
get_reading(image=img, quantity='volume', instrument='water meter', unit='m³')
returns 7.9835 m³
